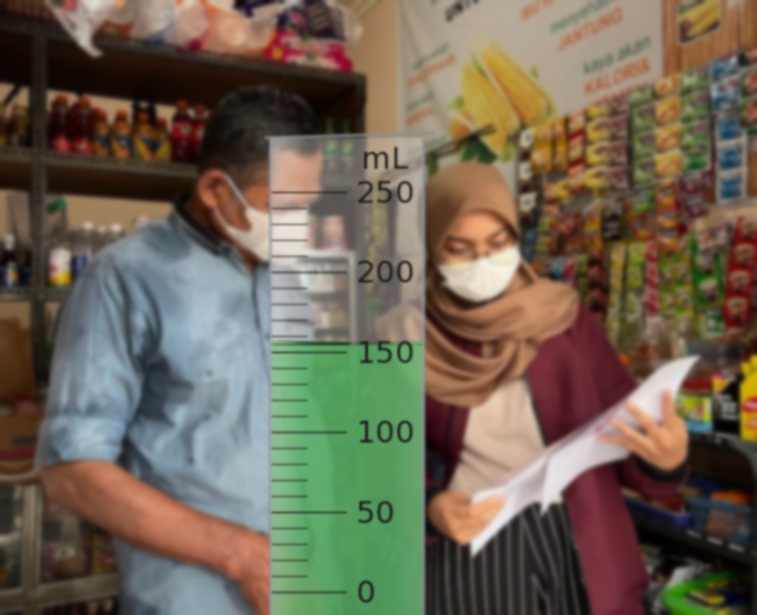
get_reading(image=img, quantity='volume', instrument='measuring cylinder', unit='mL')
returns 155 mL
